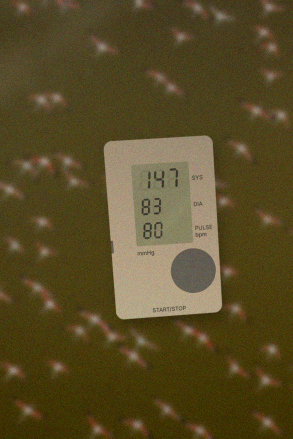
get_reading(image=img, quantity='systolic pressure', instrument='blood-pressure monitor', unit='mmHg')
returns 147 mmHg
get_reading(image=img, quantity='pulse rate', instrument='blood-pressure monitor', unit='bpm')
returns 80 bpm
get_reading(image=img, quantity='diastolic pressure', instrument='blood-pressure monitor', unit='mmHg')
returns 83 mmHg
